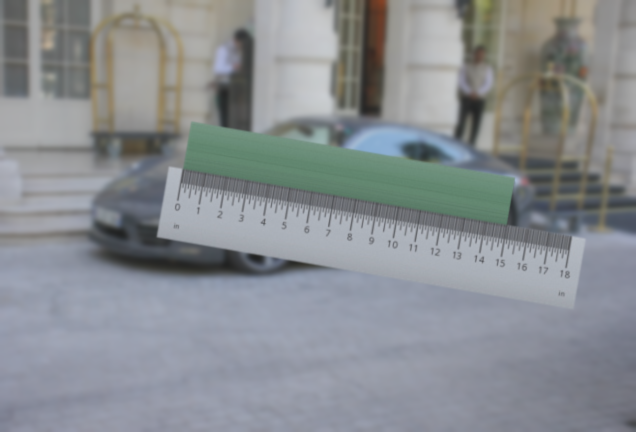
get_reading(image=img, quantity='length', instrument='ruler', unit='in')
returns 15 in
